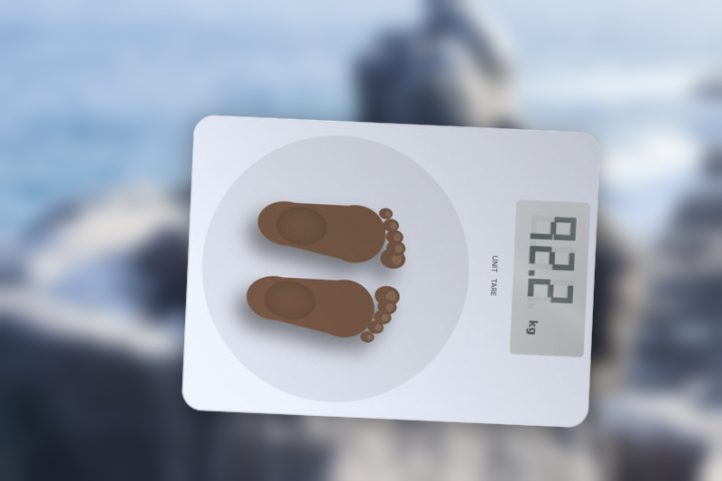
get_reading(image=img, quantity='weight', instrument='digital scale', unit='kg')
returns 92.2 kg
